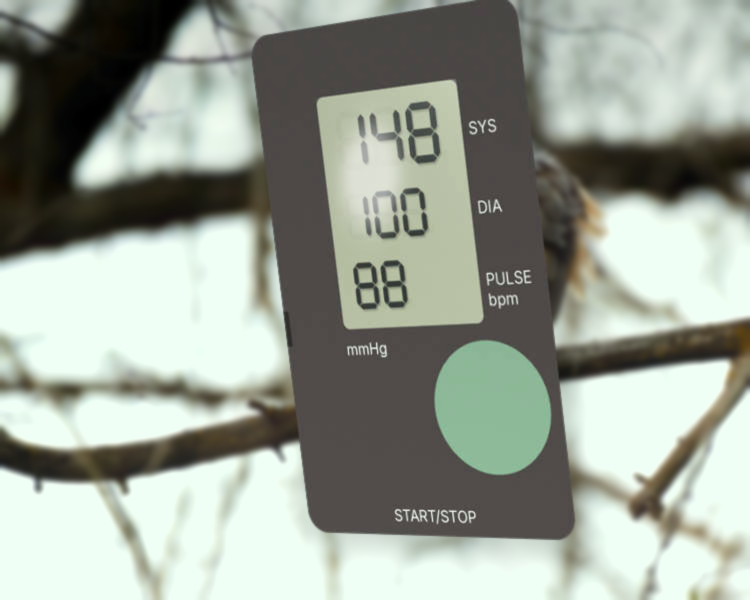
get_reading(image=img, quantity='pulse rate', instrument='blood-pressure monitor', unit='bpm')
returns 88 bpm
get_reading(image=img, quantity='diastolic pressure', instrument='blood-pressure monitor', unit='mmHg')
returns 100 mmHg
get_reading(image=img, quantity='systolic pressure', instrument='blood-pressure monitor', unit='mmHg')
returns 148 mmHg
